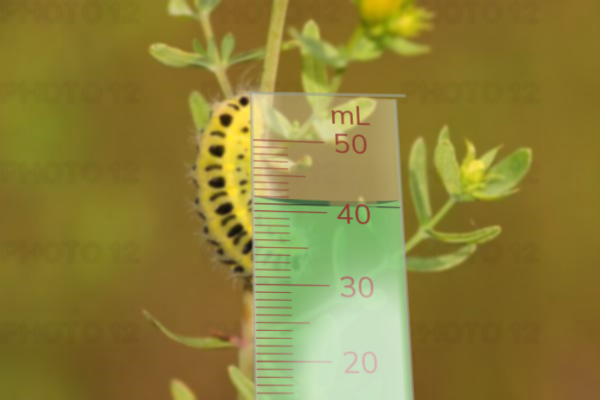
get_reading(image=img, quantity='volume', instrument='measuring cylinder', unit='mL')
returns 41 mL
